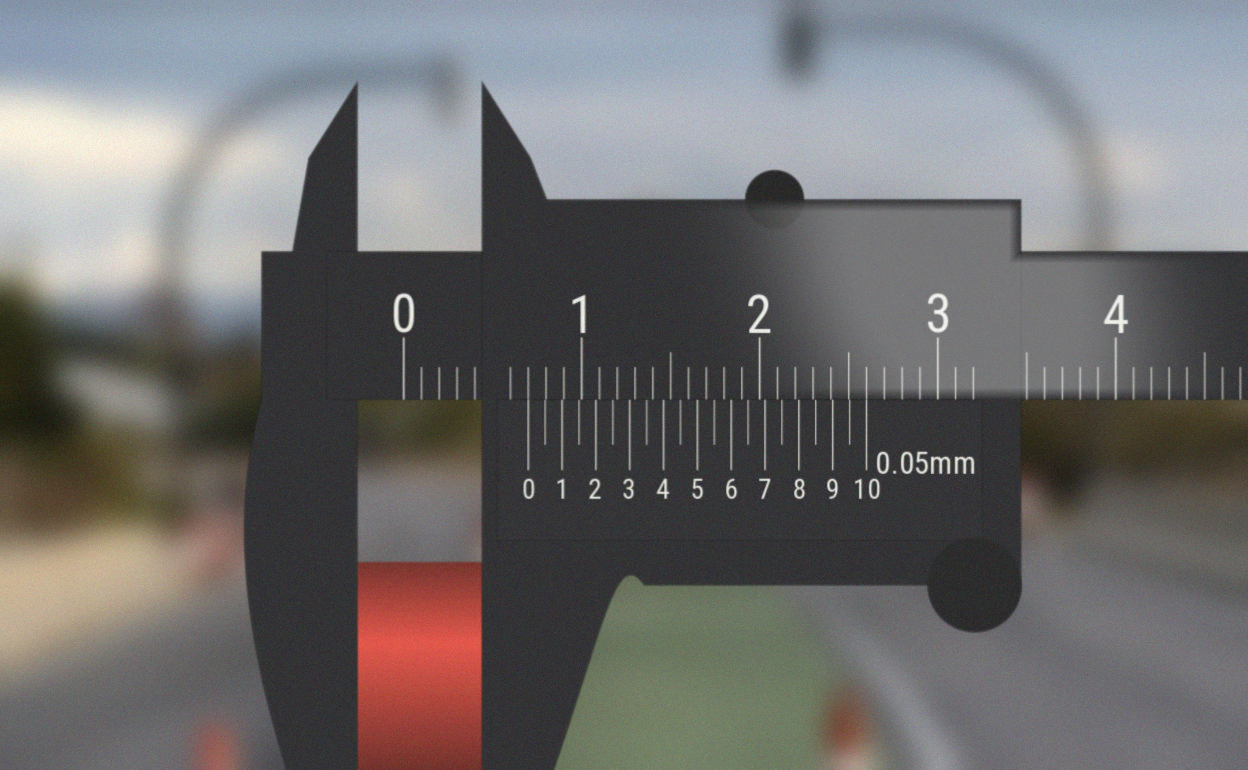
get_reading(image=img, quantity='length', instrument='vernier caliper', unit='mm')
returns 7.0 mm
